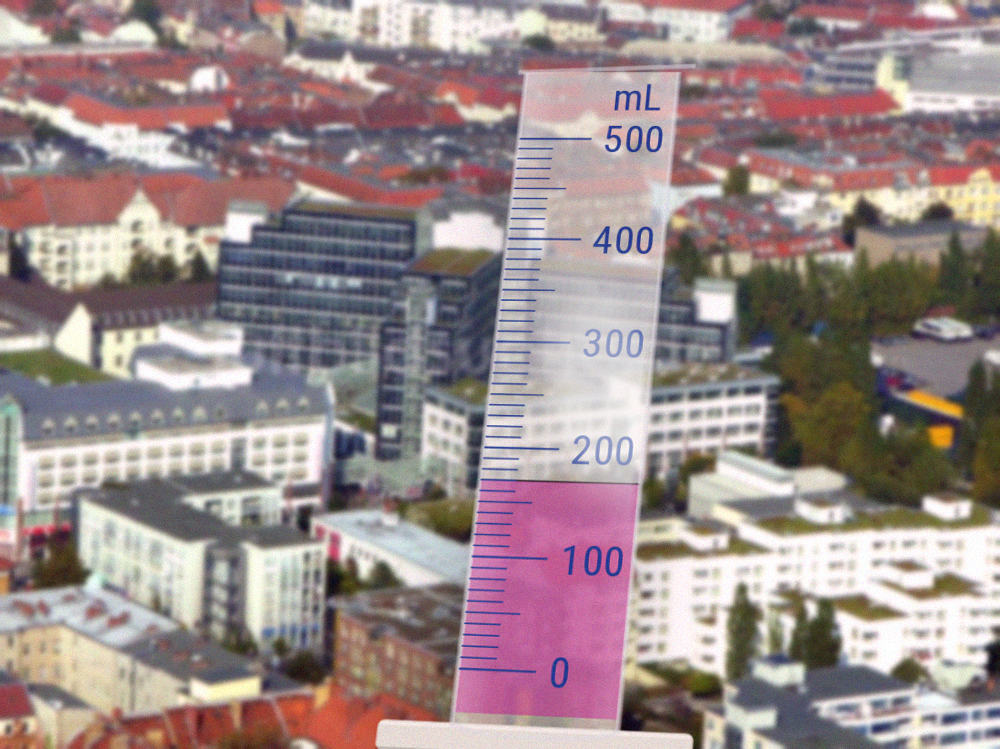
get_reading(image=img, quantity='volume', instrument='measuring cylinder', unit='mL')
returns 170 mL
